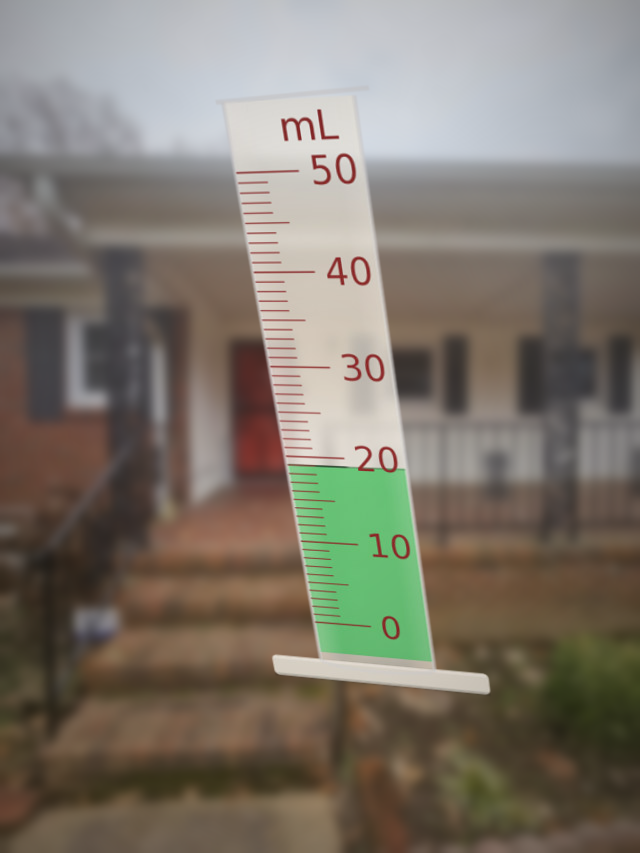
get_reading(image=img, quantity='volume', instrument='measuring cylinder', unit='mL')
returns 19 mL
